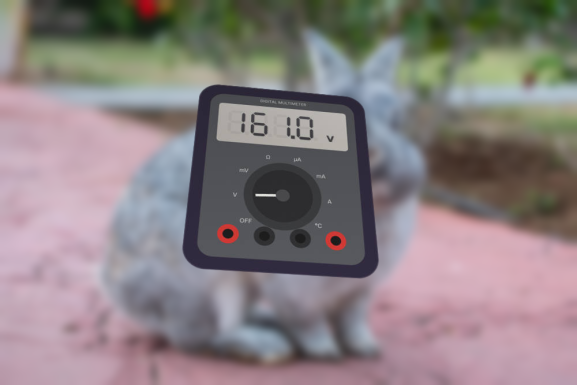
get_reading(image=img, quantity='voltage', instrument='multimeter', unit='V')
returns 161.0 V
